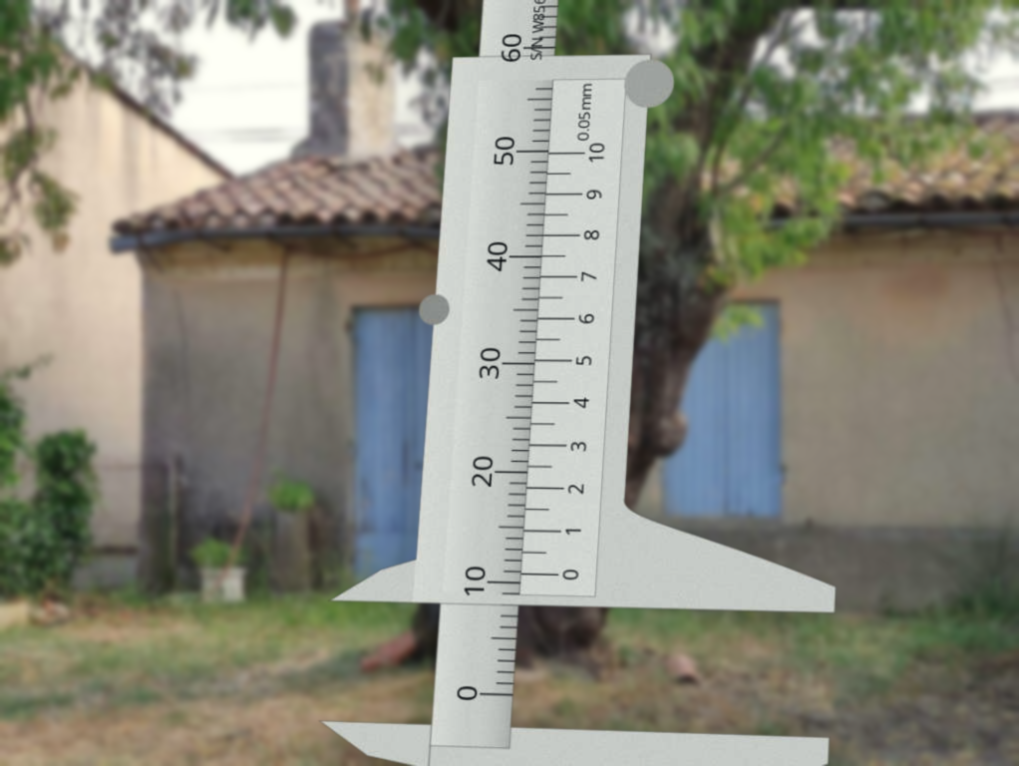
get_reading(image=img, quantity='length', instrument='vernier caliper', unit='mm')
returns 10.8 mm
